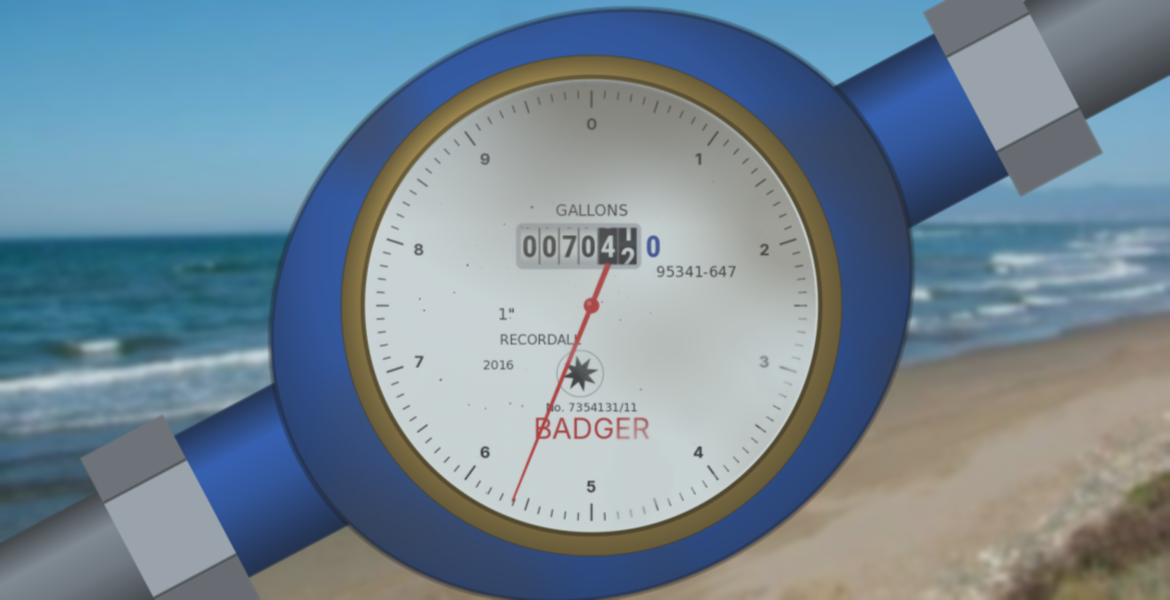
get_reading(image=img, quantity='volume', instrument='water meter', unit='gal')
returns 70415.6 gal
